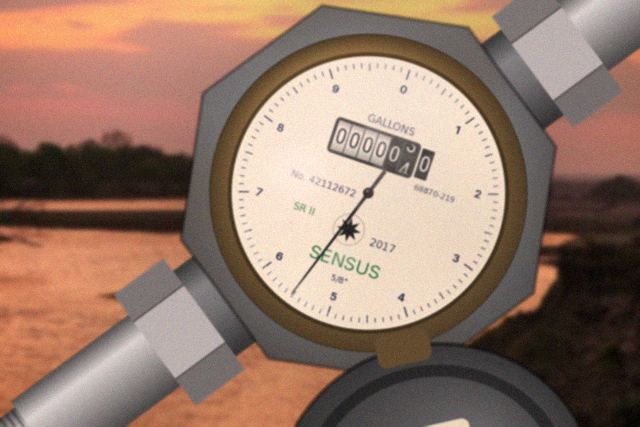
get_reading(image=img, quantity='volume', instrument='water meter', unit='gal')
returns 35.5 gal
